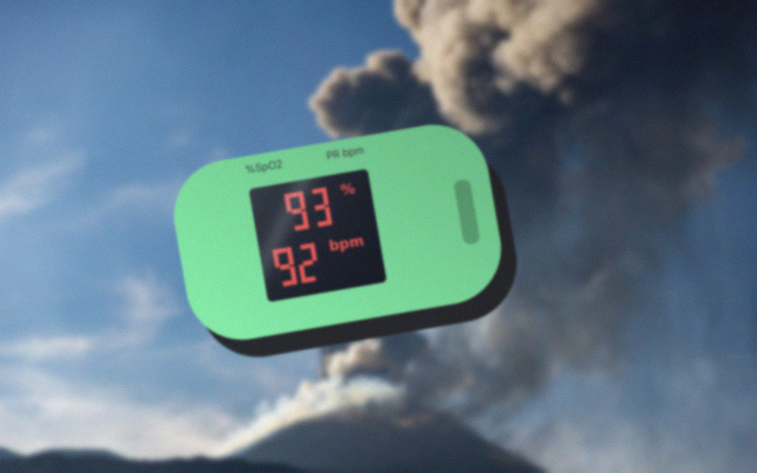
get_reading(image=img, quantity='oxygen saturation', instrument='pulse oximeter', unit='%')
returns 93 %
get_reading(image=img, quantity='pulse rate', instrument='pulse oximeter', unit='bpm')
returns 92 bpm
